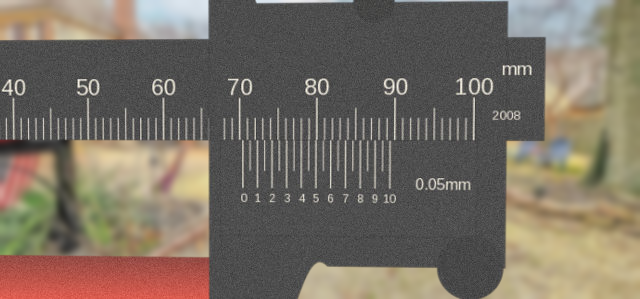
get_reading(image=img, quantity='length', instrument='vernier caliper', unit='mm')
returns 70.4 mm
